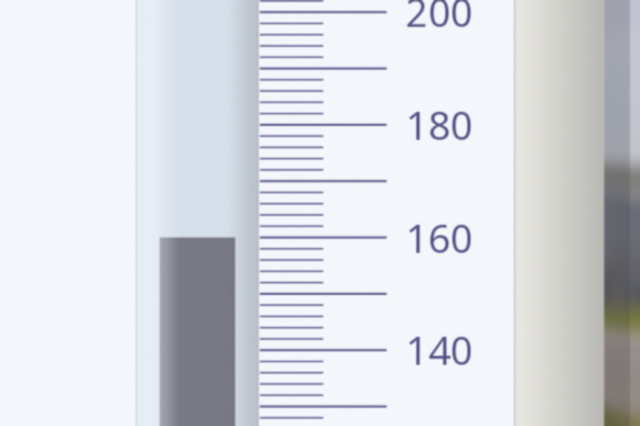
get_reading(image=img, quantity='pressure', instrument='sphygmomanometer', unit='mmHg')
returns 160 mmHg
